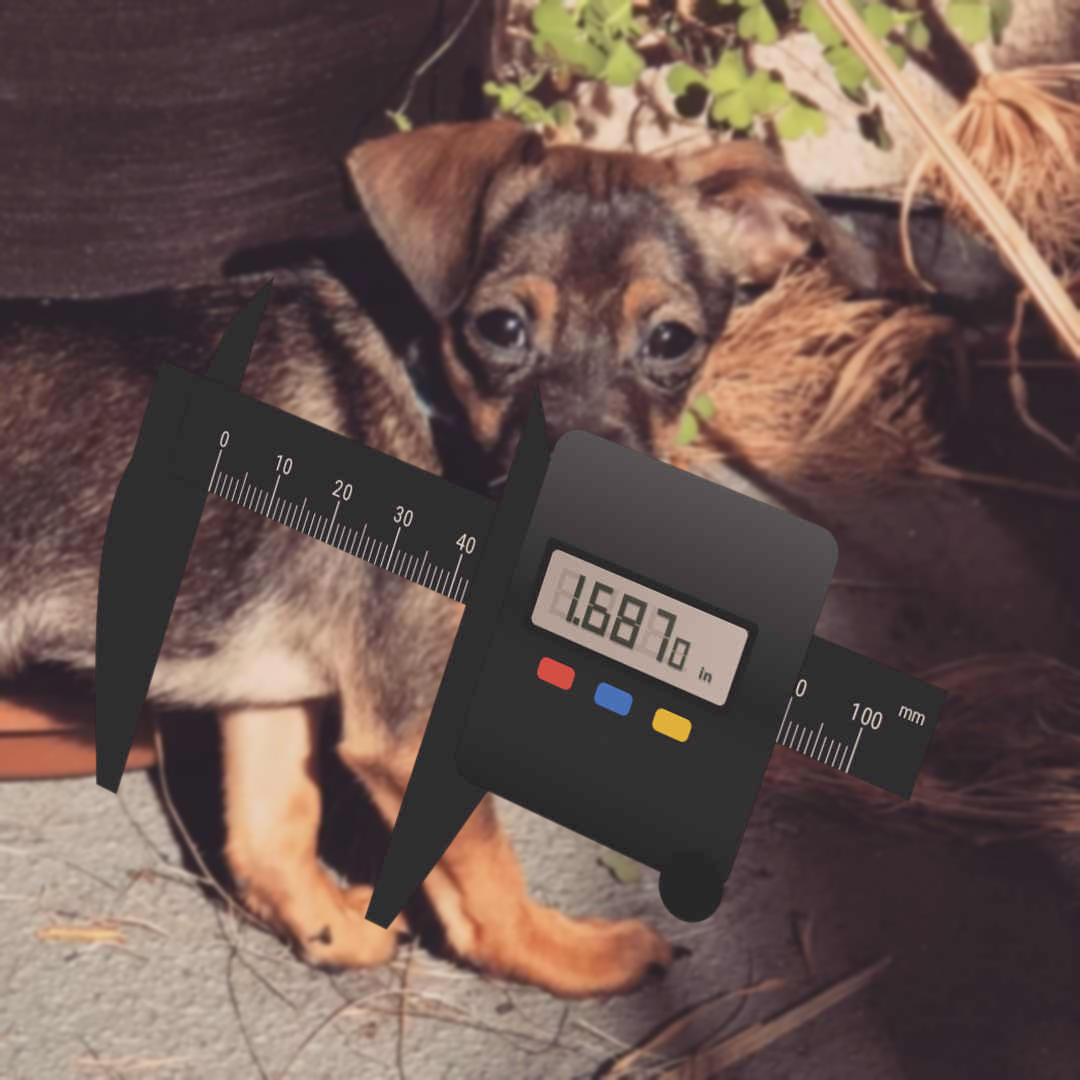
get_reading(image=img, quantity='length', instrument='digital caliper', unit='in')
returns 1.6870 in
